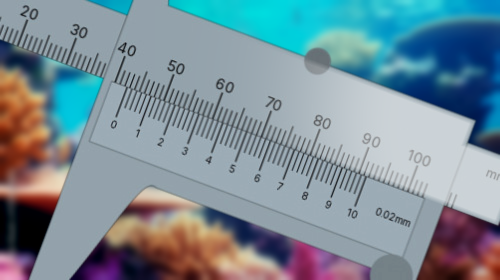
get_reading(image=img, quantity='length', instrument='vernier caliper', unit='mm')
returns 42.5 mm
